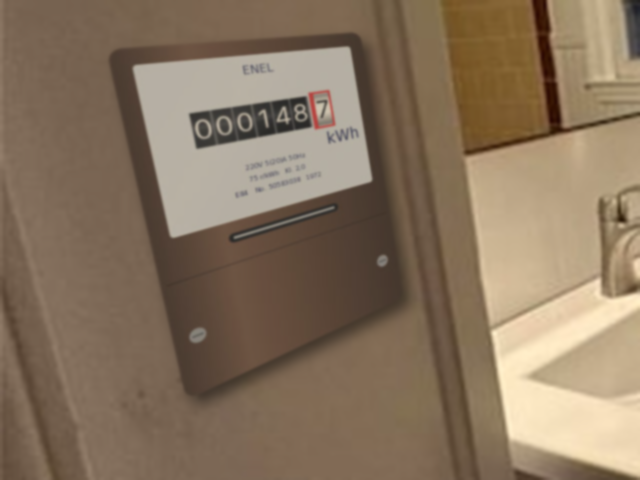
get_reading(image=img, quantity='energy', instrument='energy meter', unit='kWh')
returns 148.7 kWh
